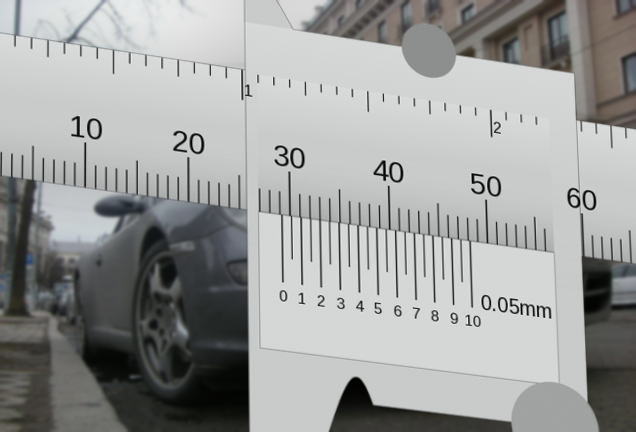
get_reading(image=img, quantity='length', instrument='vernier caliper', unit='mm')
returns 29.2 mm
